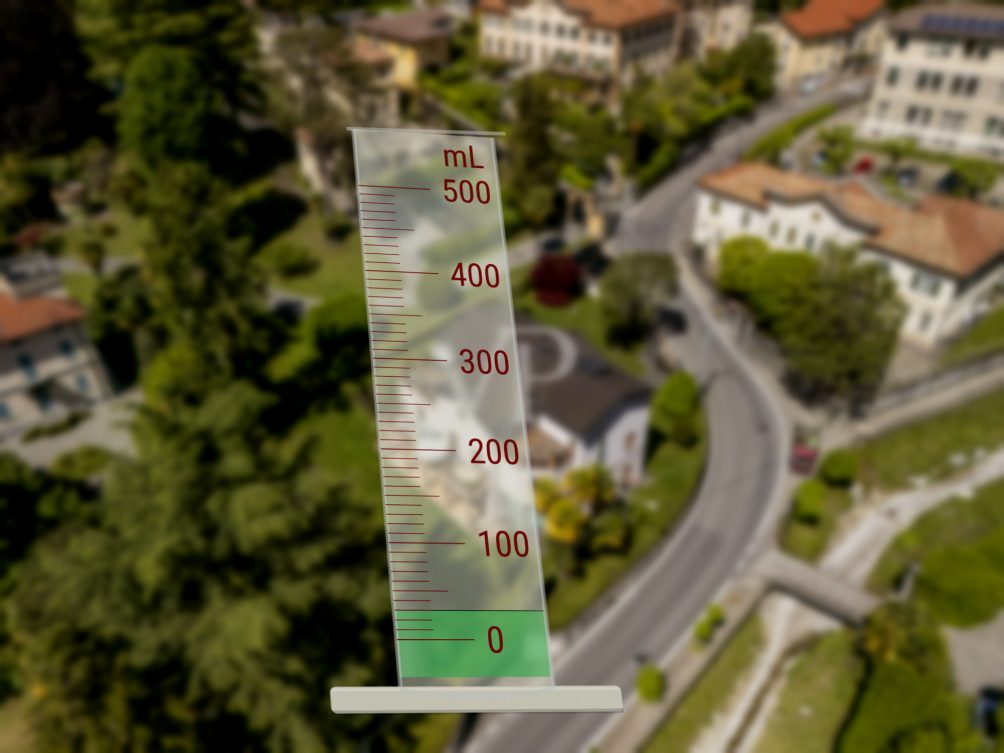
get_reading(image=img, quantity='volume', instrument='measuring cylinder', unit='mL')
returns 30 mL
